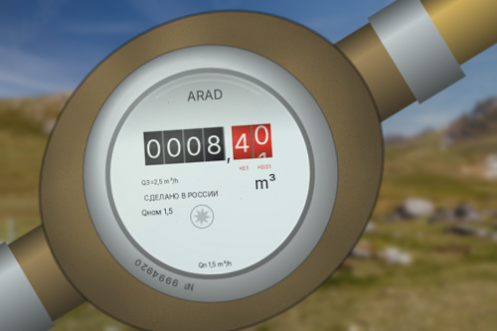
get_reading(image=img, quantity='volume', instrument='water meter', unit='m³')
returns 8.40 m³
